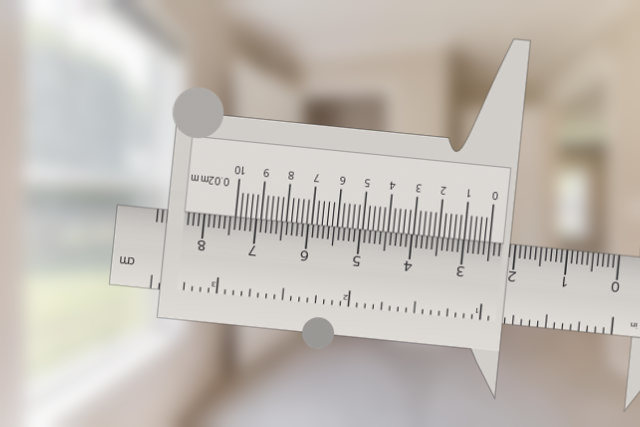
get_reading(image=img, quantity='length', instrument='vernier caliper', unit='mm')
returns 25.0 mm
